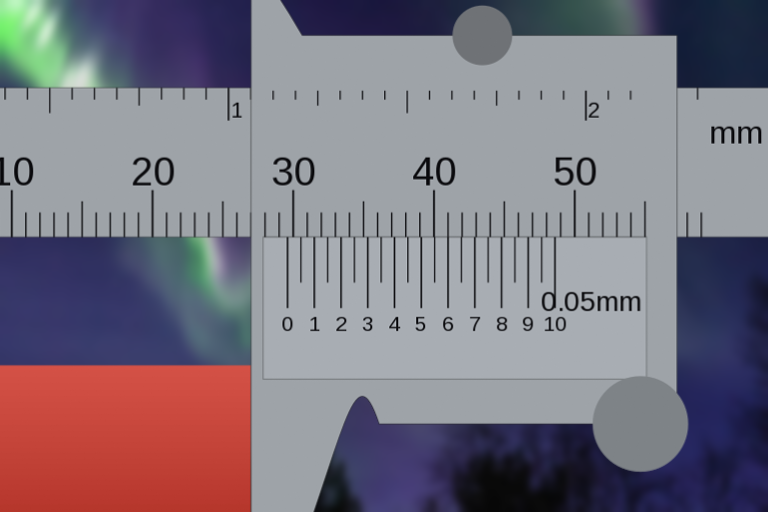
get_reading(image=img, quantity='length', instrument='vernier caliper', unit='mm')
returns 29.6 mm
